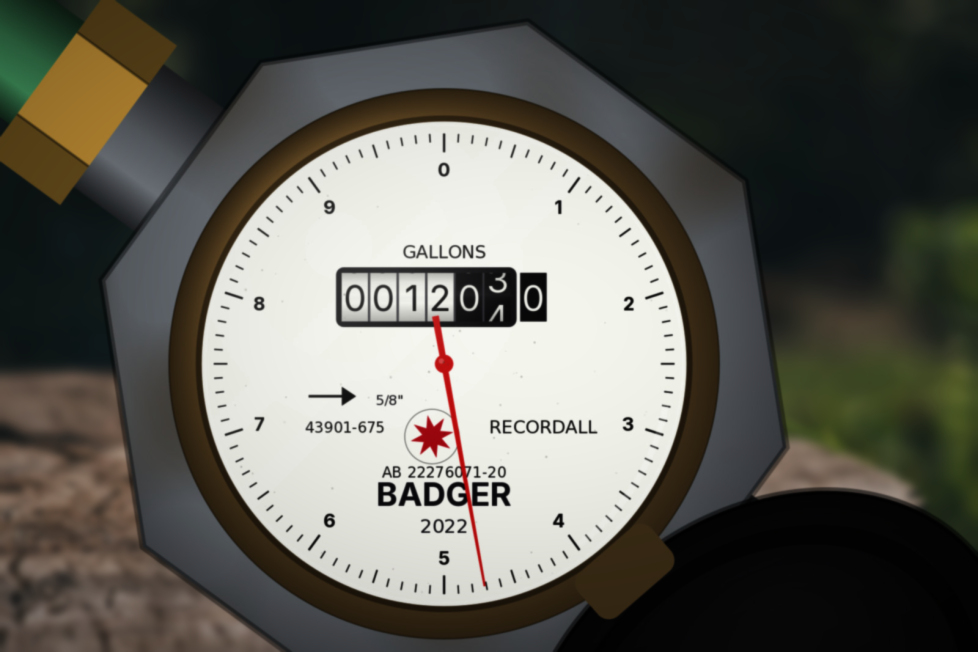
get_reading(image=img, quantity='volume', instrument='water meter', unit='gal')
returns 12034.7 gal
